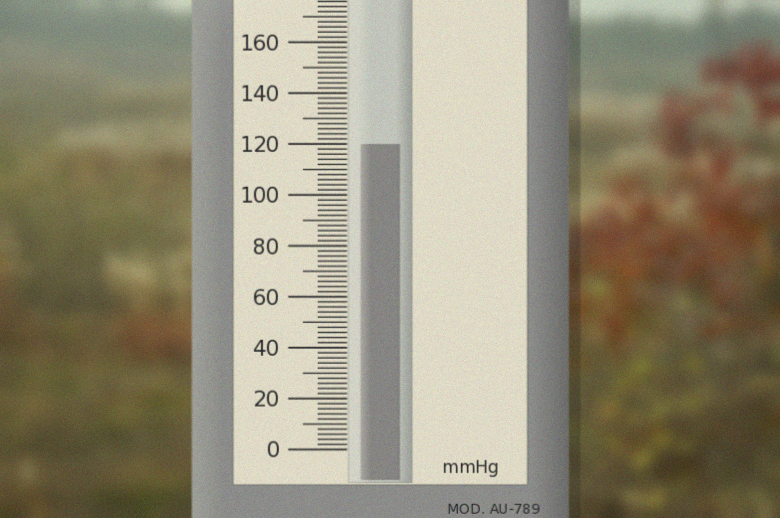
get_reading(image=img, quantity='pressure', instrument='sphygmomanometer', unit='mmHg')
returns 120 mmHg
